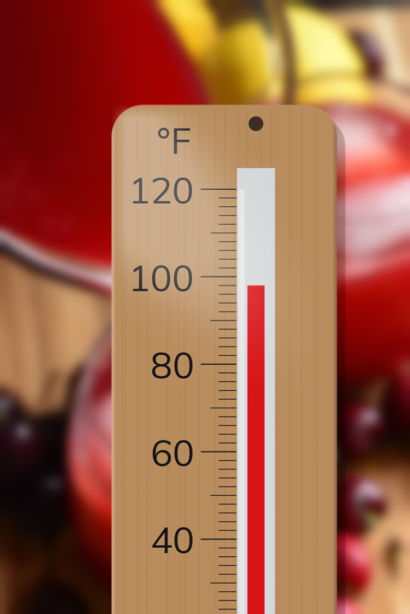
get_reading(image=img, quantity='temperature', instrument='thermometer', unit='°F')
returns 98 °F
